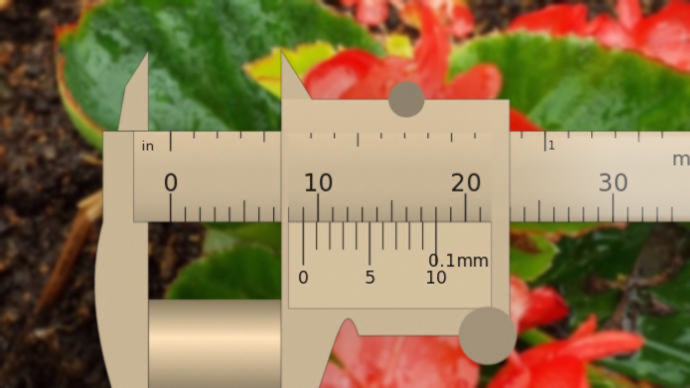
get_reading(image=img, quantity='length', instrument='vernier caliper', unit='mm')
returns 9.0 mm
